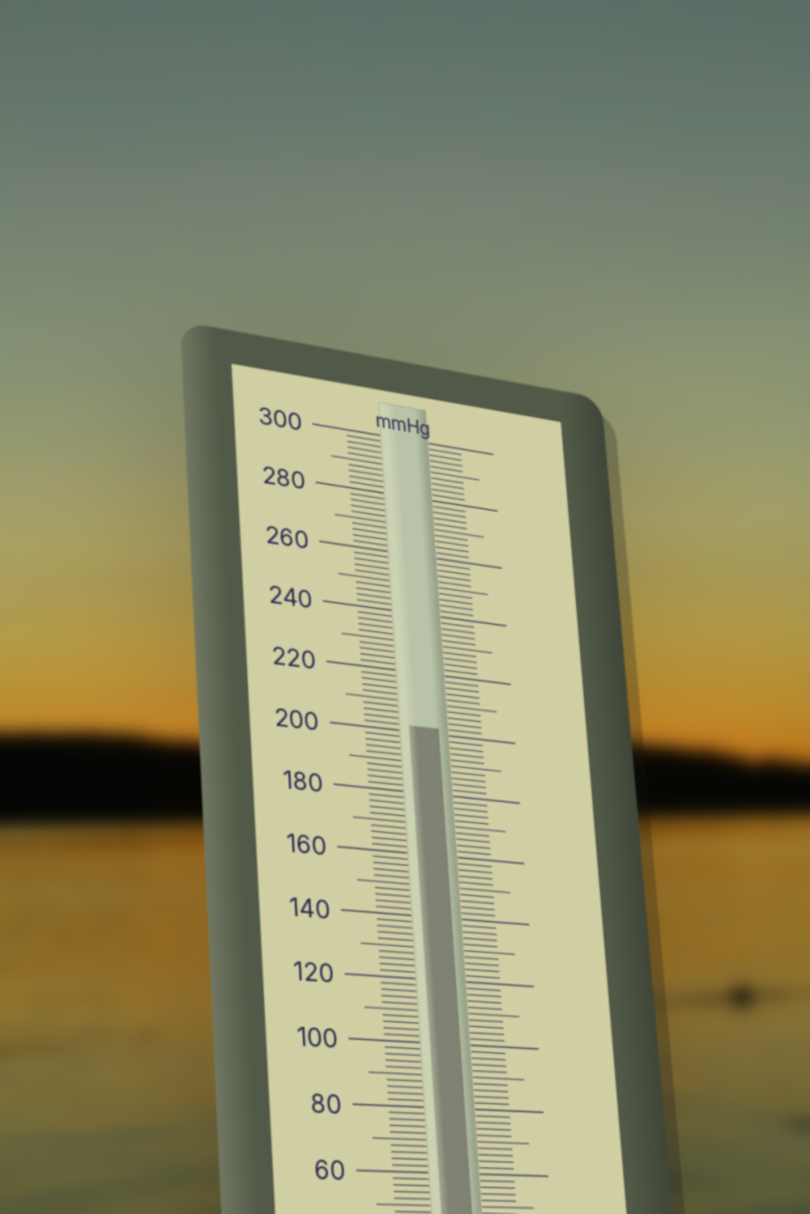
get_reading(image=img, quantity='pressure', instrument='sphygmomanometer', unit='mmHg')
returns 202 mmHg
